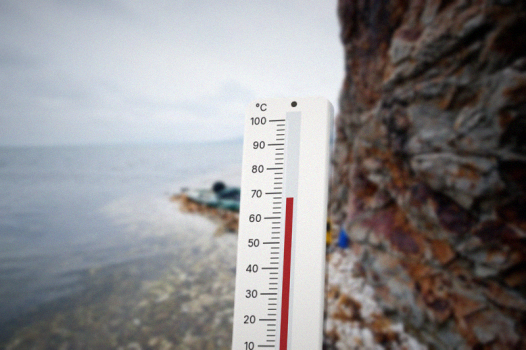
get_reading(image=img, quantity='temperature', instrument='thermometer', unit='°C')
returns 68 °C
